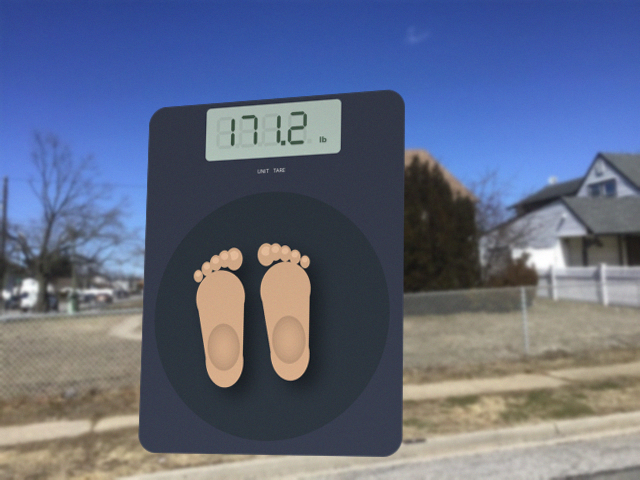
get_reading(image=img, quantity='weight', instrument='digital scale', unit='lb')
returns 171.2 lb
